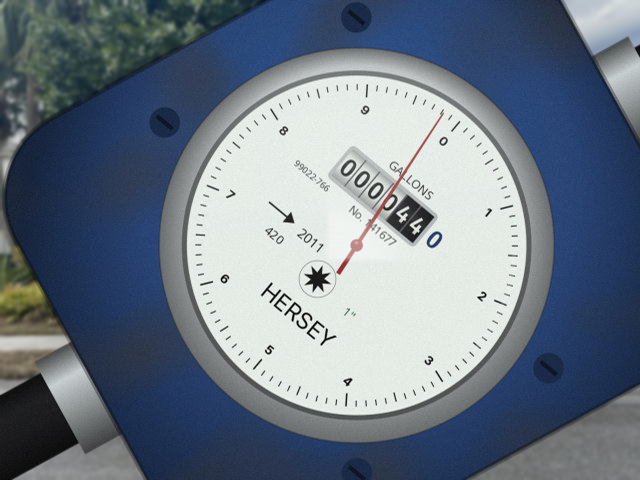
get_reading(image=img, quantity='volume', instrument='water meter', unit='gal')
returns 439.8 gal
